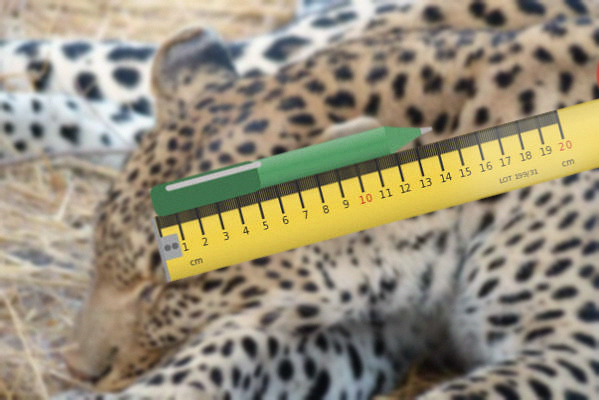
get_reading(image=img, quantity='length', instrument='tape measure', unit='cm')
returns 14 cm
